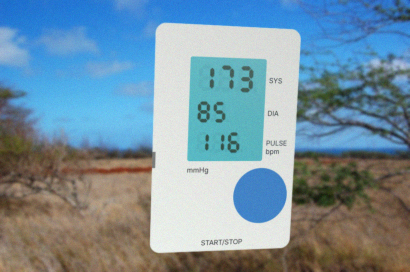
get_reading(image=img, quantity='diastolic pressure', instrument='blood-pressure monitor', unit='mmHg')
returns 85 mmHg
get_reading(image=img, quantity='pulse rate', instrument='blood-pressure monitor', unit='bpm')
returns 116 bpm
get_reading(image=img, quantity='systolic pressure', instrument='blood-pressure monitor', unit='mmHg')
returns 173 mmHg
